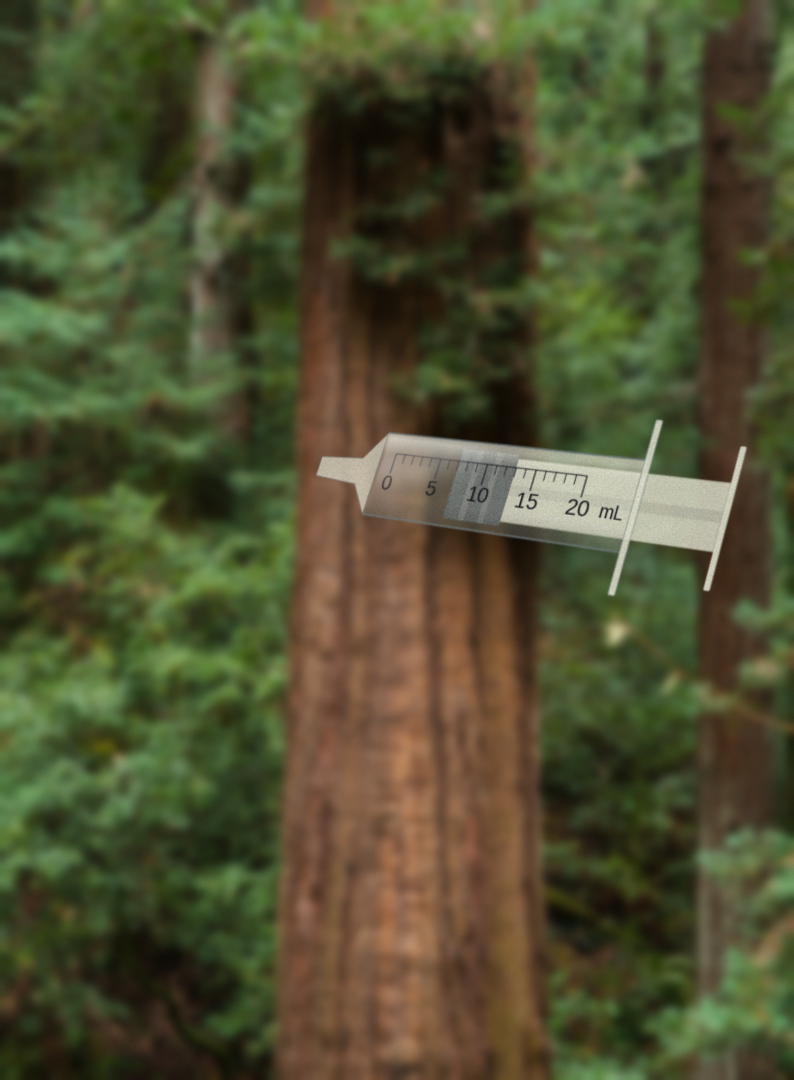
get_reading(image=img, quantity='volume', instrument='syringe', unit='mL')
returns 7 mL
